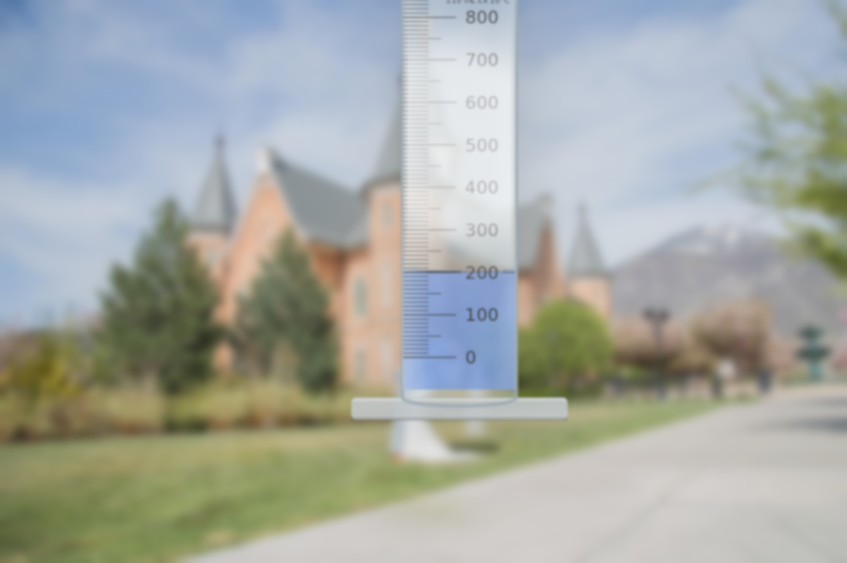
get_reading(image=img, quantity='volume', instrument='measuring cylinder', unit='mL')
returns 200 mL
